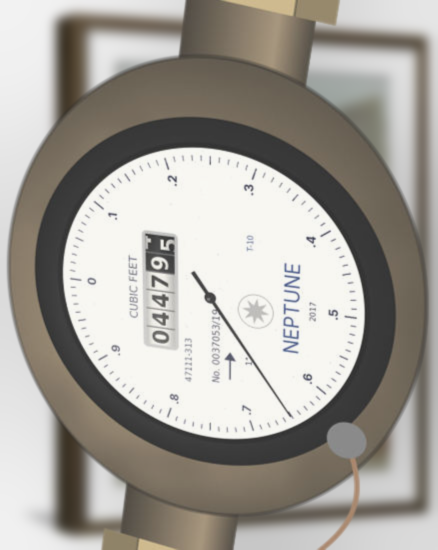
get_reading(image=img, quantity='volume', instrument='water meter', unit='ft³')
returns 44794.65 ft³
